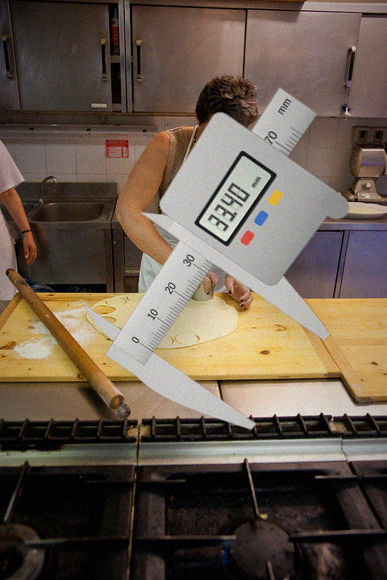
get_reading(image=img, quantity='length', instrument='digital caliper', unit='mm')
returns 33.40 mm
